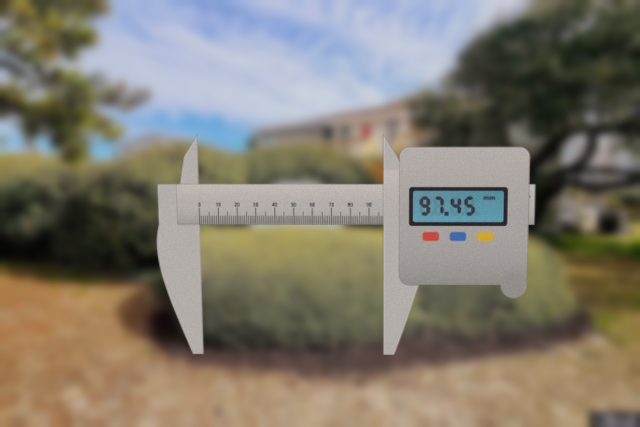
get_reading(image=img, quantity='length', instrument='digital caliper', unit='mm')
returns 97.45 mm
